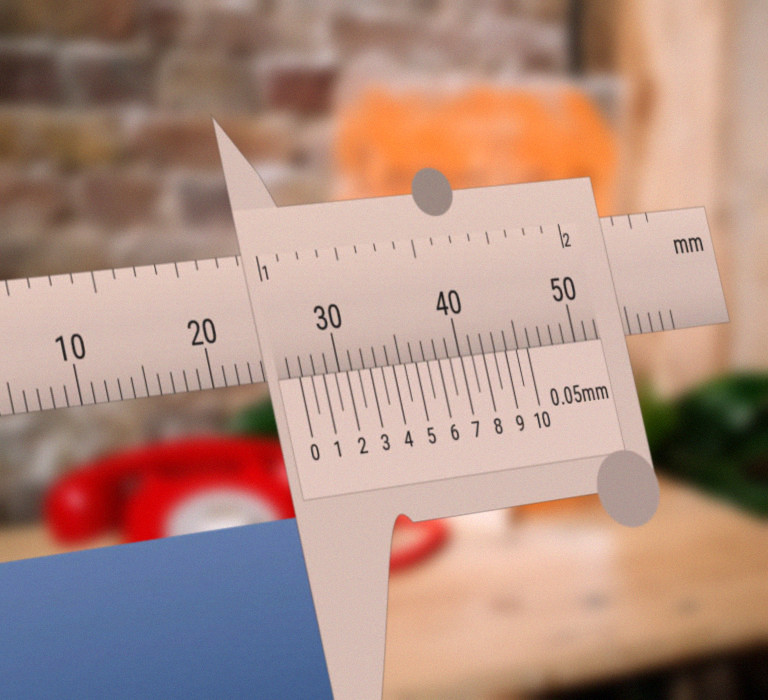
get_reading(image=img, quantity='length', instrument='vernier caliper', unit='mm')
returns 26.8 mm
